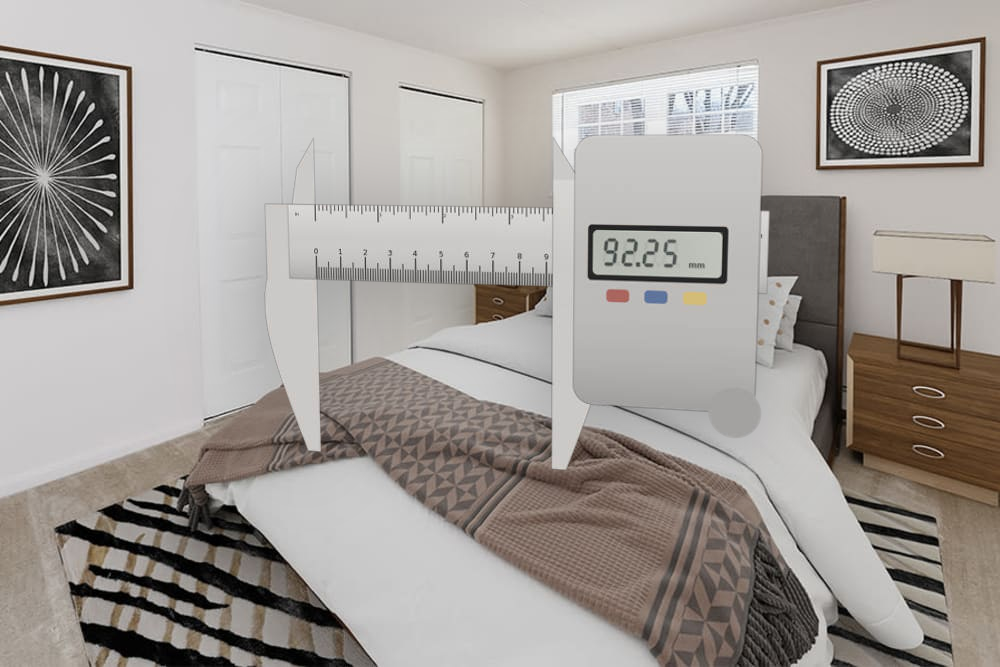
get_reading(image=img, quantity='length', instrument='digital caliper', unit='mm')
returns 92.25 mm
